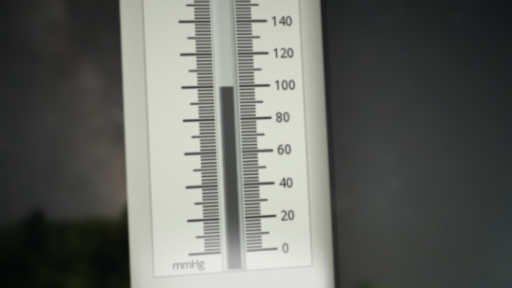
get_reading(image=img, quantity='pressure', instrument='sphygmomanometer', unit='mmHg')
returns 100 mmHg
